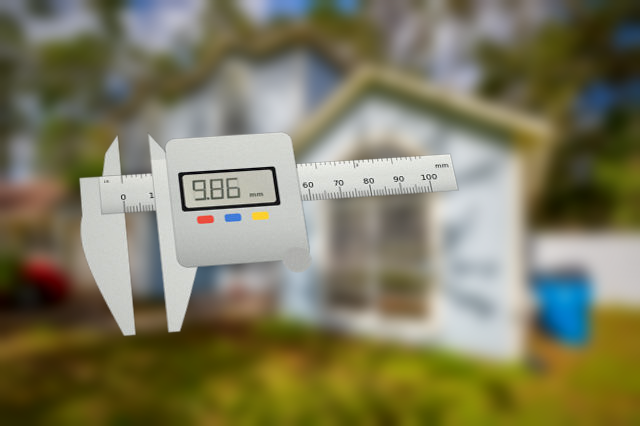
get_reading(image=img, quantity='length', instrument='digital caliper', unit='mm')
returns 9.86 mm
